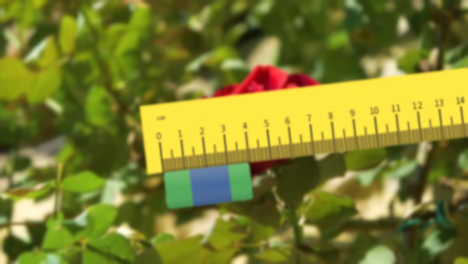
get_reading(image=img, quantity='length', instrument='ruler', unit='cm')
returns 4 cm
